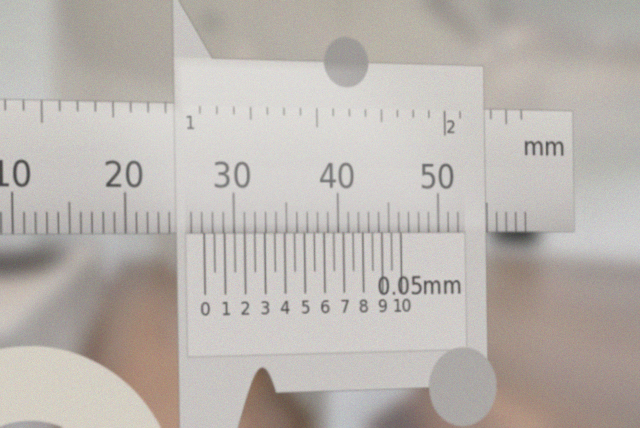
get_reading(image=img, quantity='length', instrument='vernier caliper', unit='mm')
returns 27.2 mm
